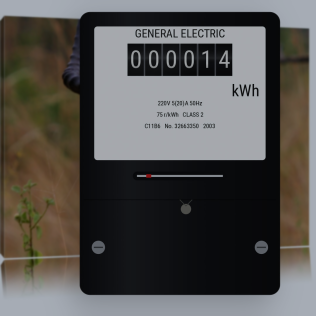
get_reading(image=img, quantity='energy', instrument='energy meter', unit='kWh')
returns 14 kWh
